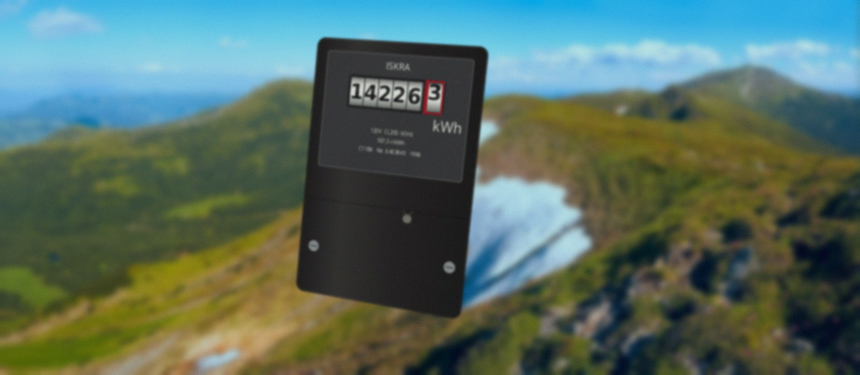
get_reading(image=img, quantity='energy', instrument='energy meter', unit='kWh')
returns 14226.3 kWh
